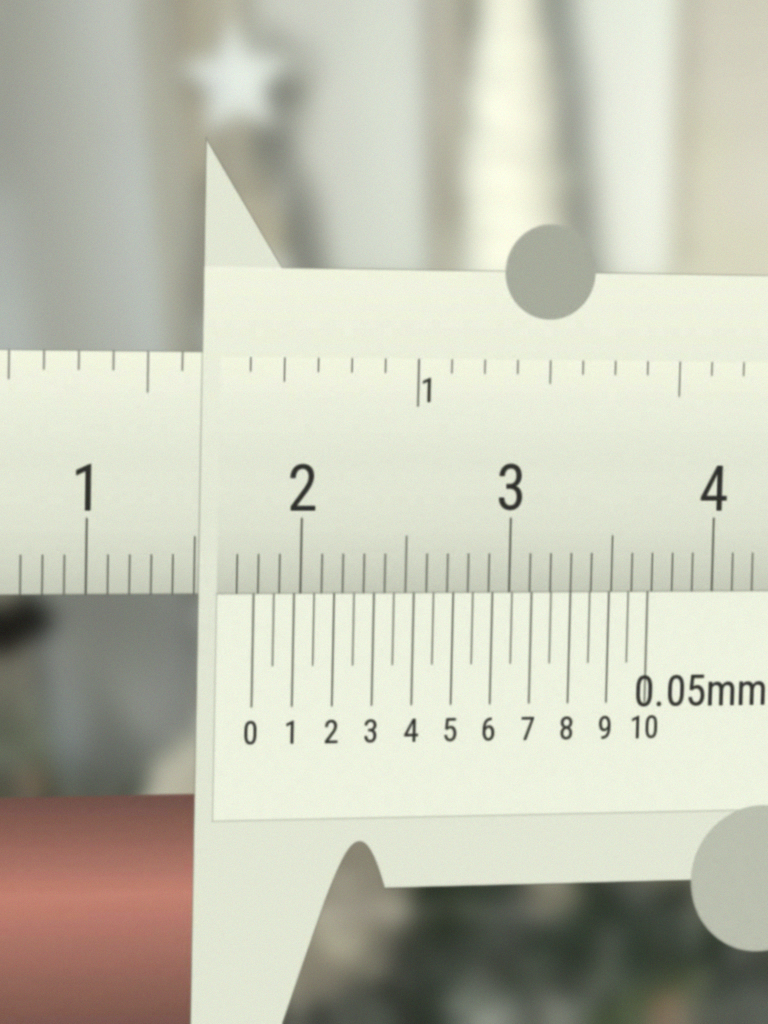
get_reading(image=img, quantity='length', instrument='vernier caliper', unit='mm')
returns 17.8 mm
